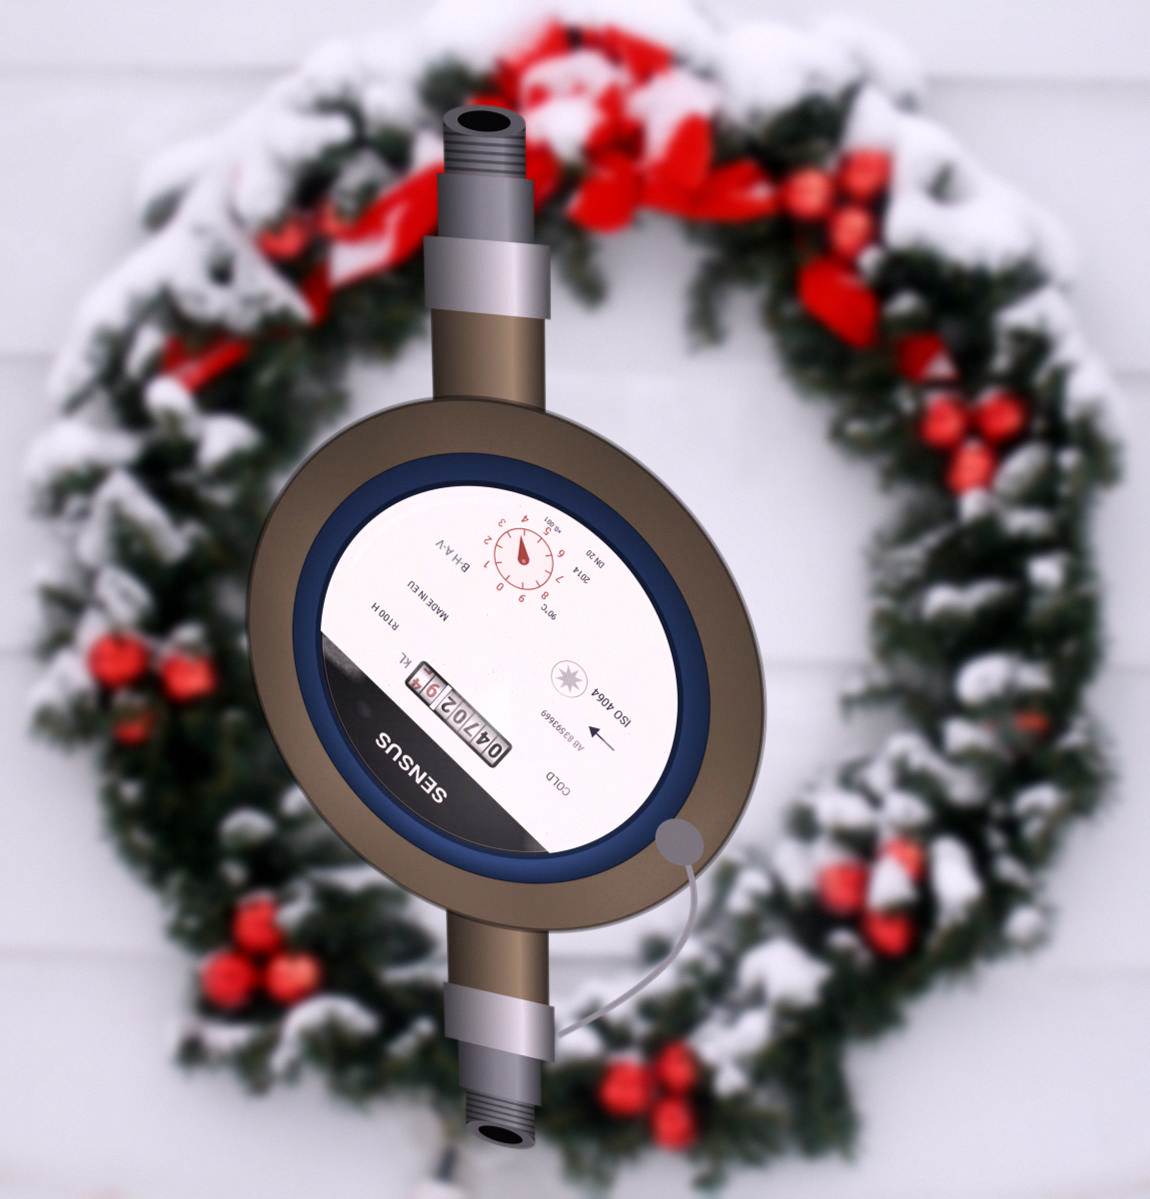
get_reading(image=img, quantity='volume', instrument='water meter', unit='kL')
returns 4702.943 kL
